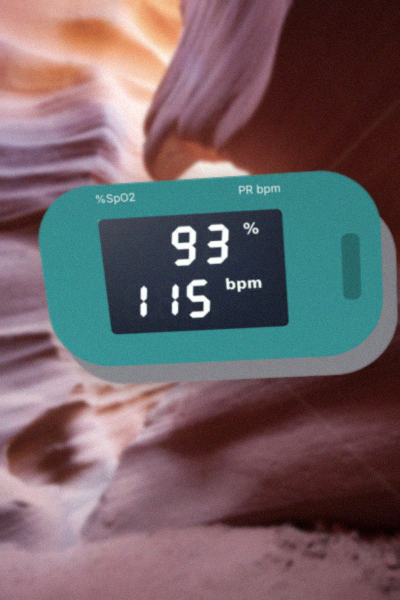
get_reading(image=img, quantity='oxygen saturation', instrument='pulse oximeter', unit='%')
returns 93 %
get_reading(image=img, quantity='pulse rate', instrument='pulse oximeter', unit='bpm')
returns 115 bpm
